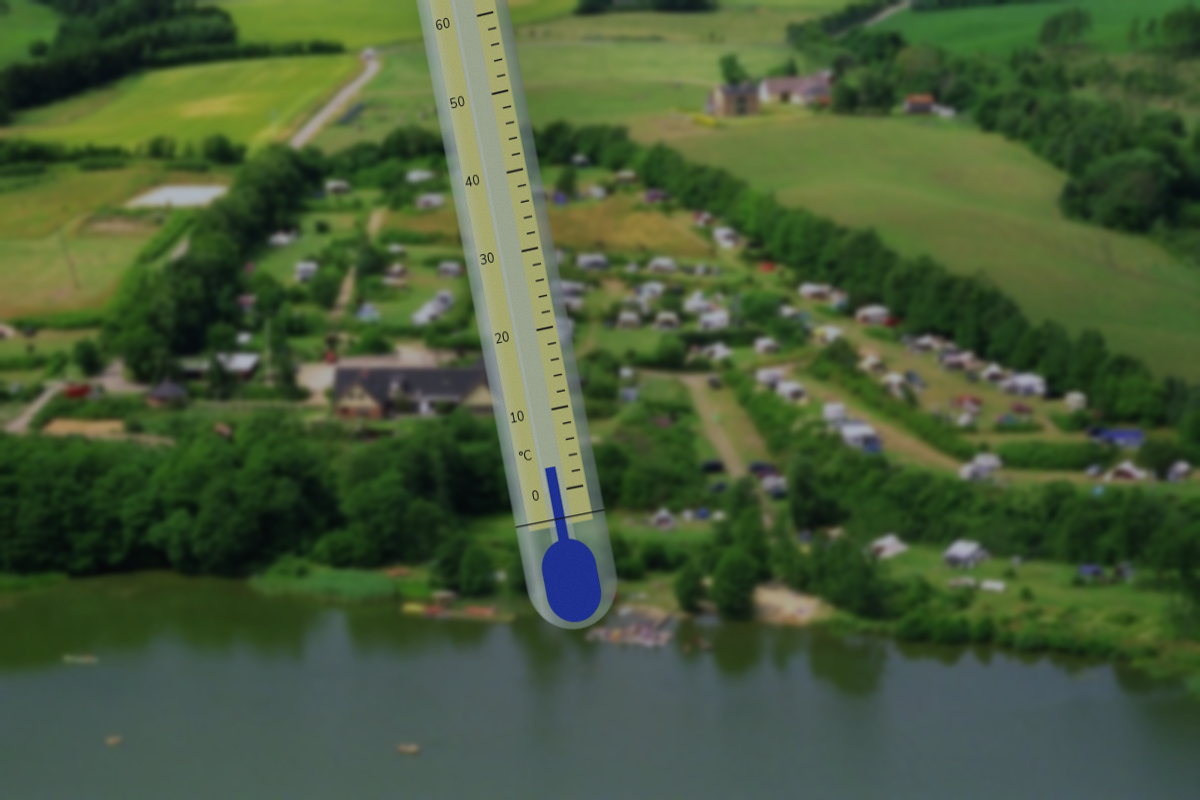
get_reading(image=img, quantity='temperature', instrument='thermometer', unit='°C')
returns 3 °C
